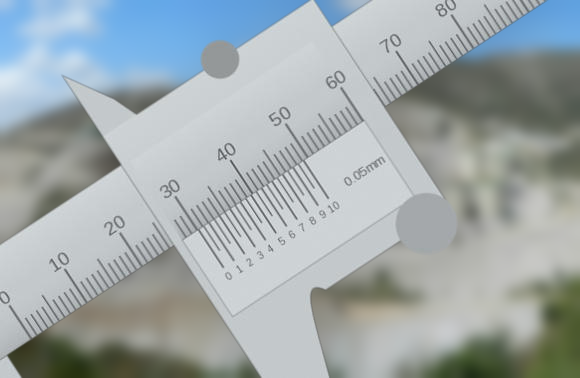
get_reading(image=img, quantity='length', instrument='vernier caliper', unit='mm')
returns 30.2 mm
